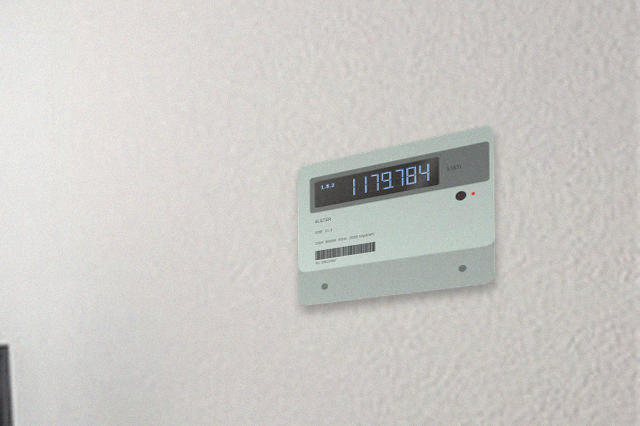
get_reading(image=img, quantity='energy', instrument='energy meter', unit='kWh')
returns 1179.784 kWh
